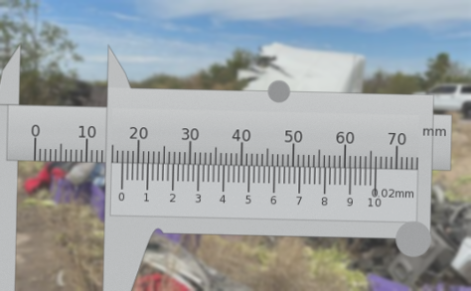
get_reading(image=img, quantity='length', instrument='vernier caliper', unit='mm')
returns 17.0 mm
